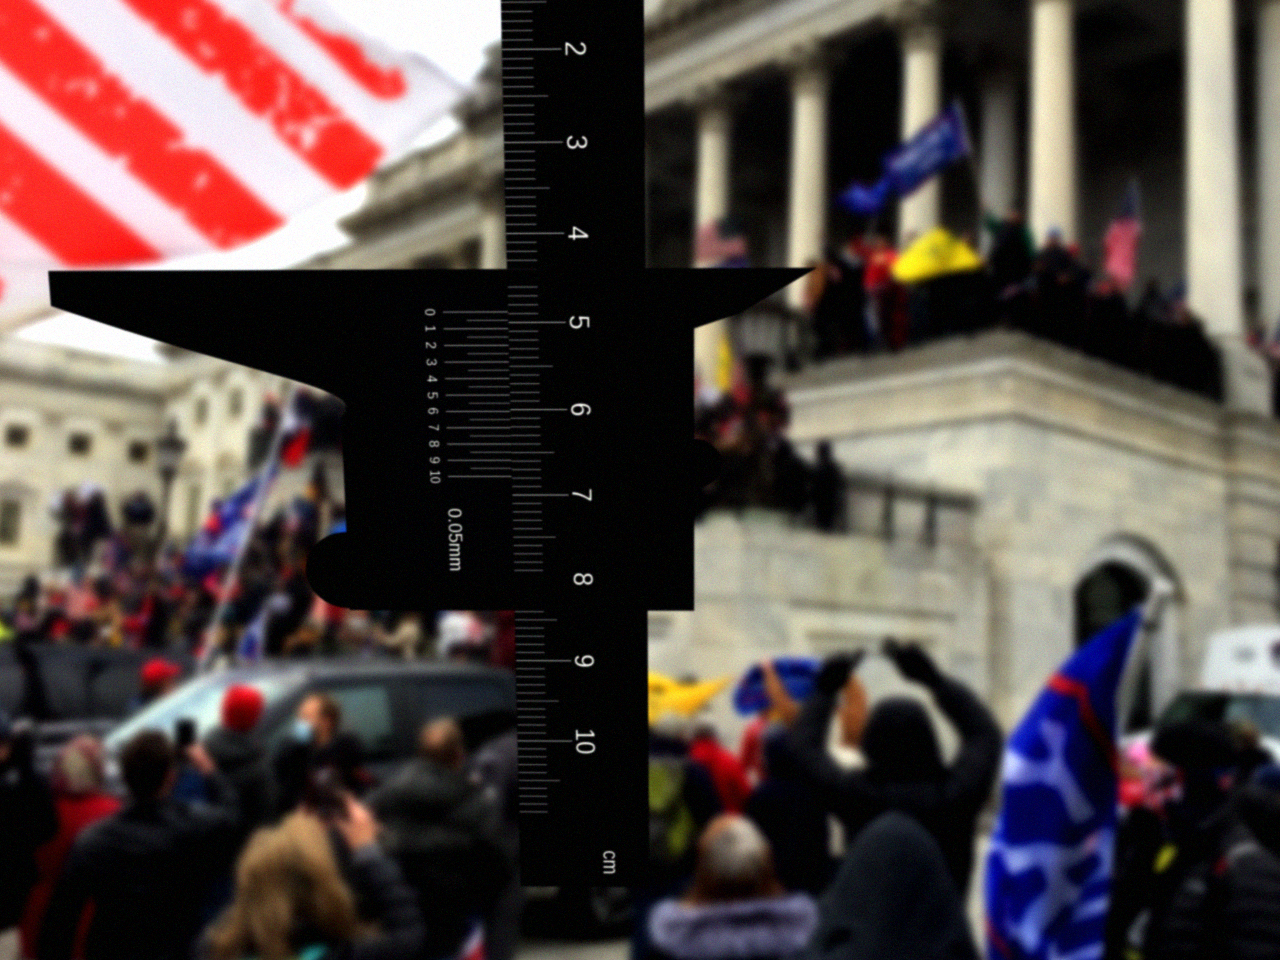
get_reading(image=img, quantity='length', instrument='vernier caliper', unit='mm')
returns 48.8 mm
